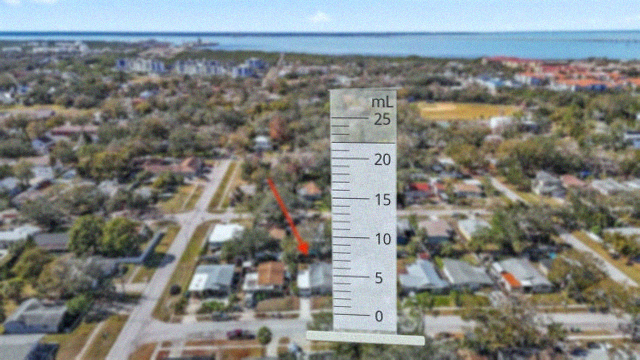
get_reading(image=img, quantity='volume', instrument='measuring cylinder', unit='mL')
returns 22 mL
